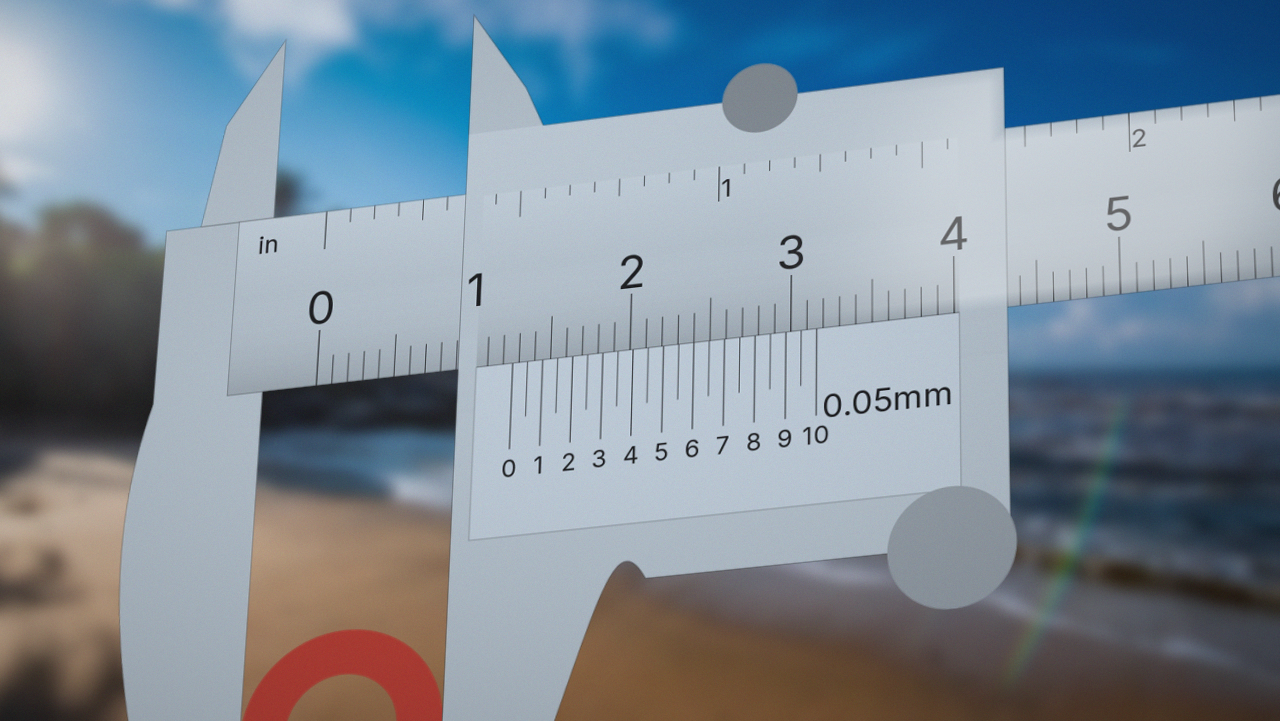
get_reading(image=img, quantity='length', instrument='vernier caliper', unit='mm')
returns 12.6 mm
